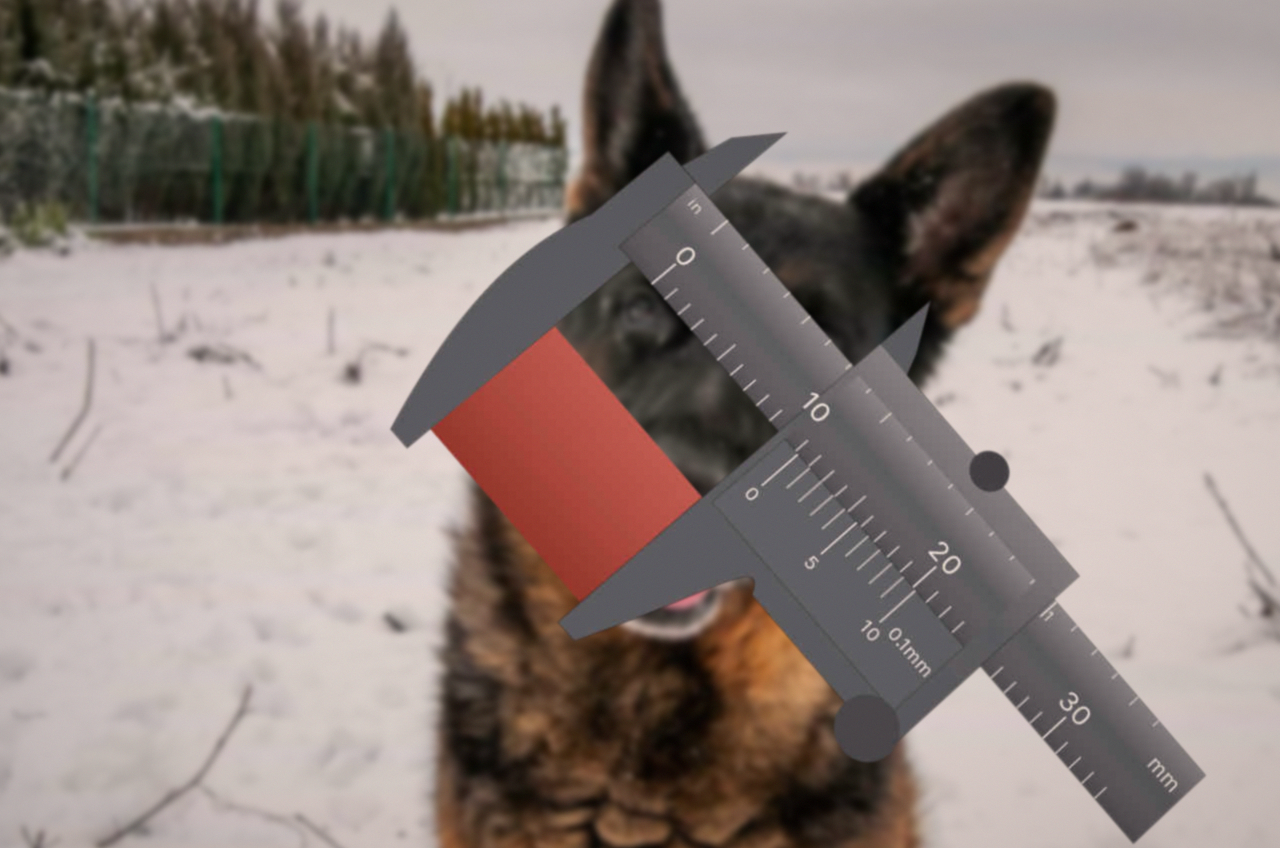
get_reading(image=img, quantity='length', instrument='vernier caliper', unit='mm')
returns 11.2 mm
